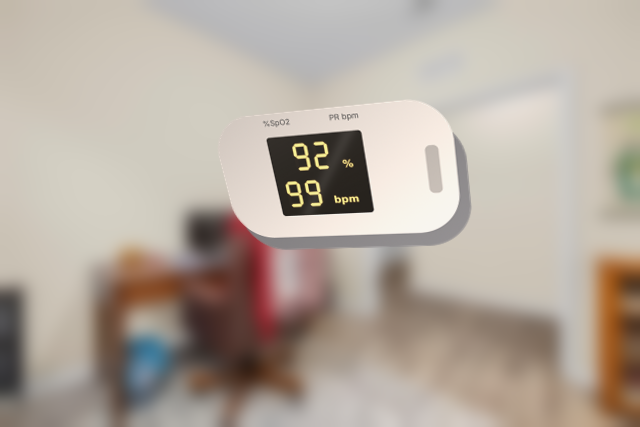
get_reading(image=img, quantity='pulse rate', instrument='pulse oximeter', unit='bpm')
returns 99 bpm
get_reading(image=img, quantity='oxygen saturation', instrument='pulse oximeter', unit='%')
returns 92 %
